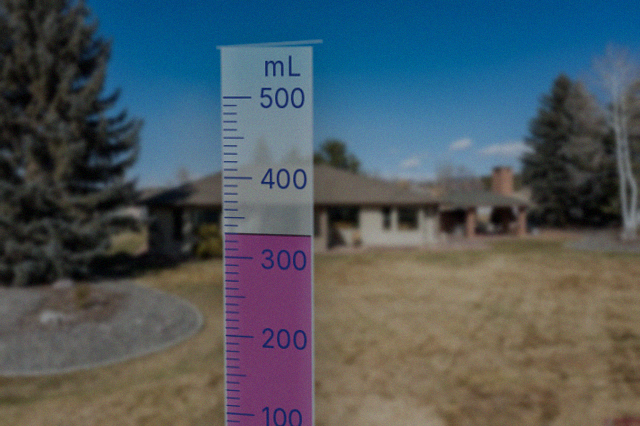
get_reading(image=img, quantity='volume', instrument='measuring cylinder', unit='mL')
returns 330 mL
